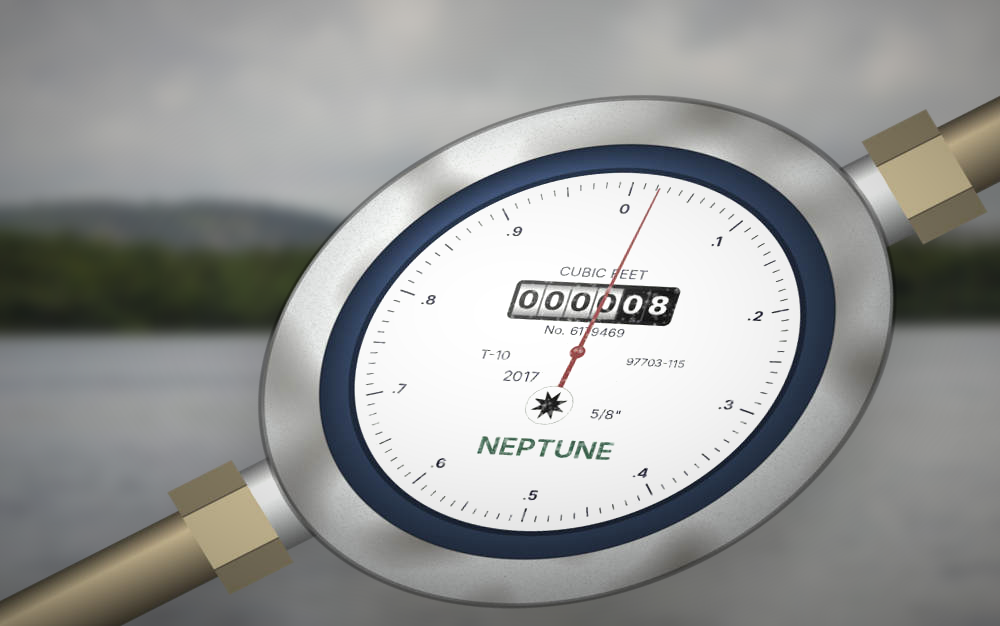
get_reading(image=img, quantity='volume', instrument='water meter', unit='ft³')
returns 8.02 ft³
